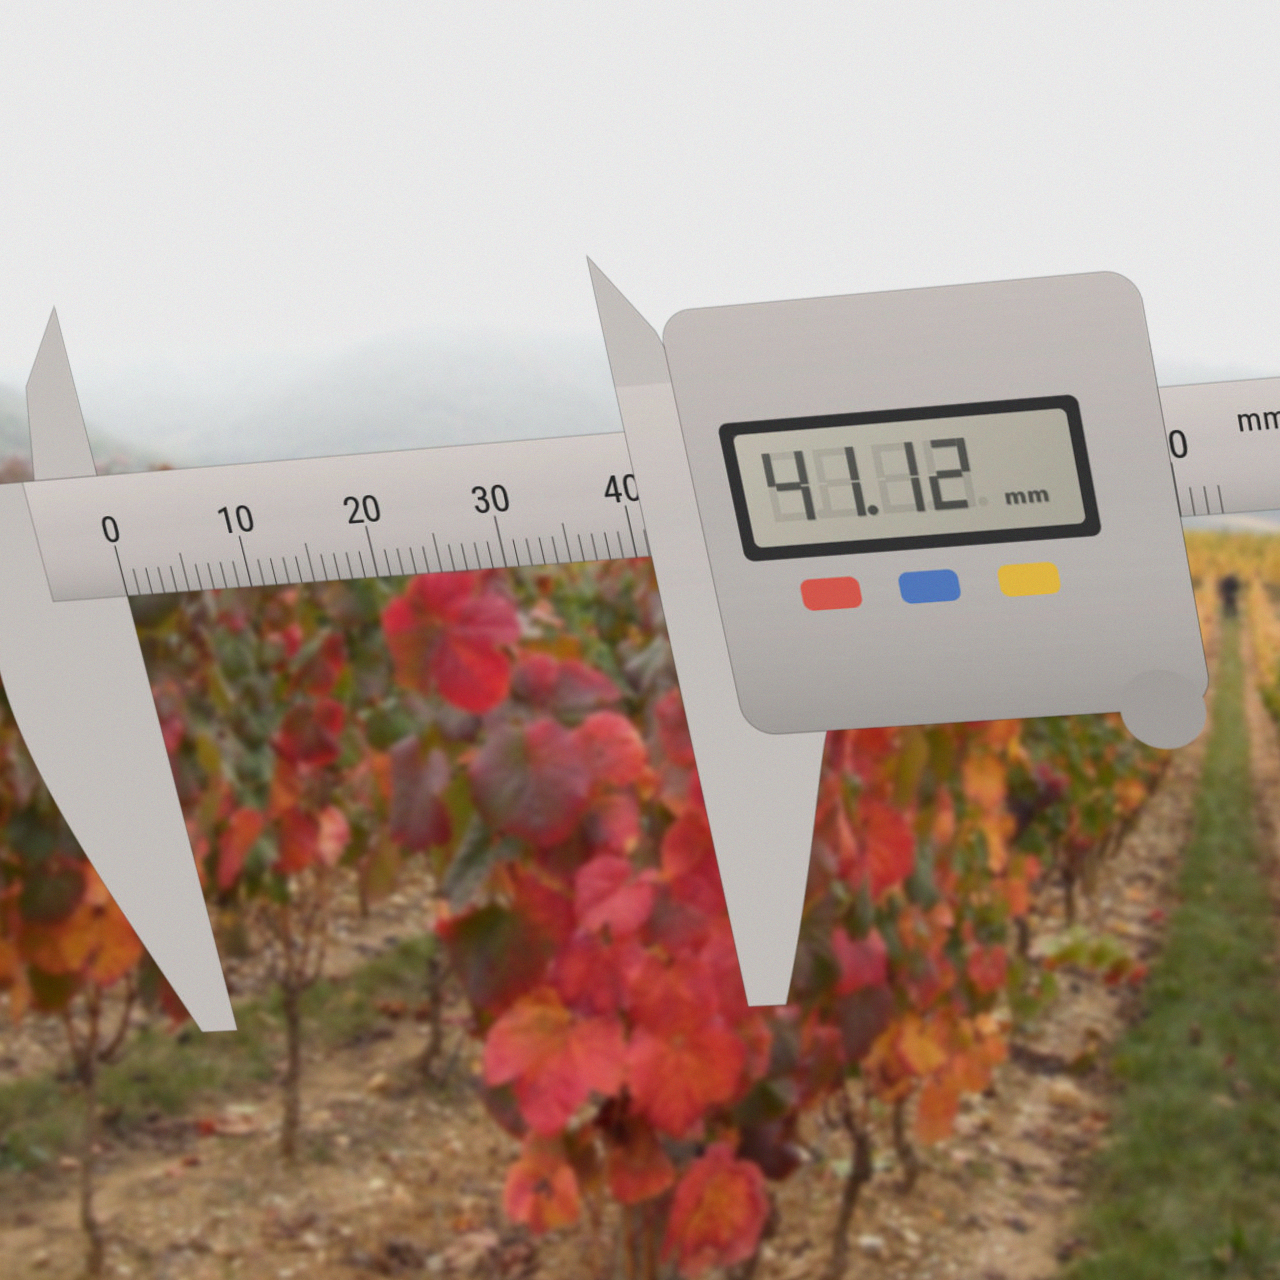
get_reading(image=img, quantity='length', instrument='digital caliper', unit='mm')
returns 41.12 mm
